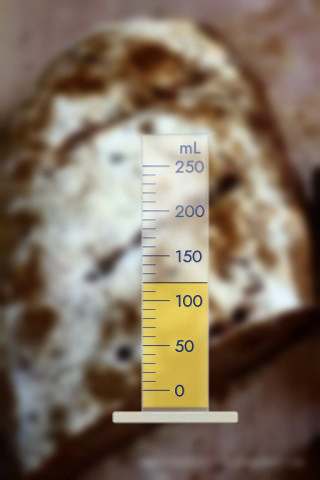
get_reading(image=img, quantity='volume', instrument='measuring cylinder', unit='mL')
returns 120 mL
